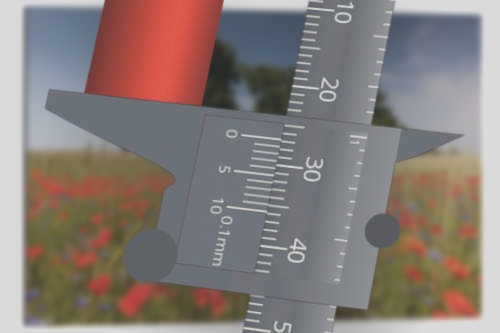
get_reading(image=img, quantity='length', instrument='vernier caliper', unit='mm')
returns 26.8 mm
